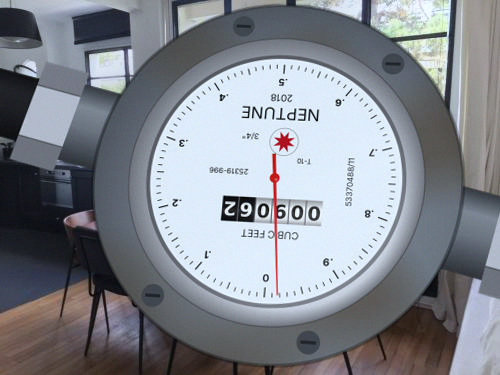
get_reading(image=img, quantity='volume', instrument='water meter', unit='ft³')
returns 9061.98 ft³
